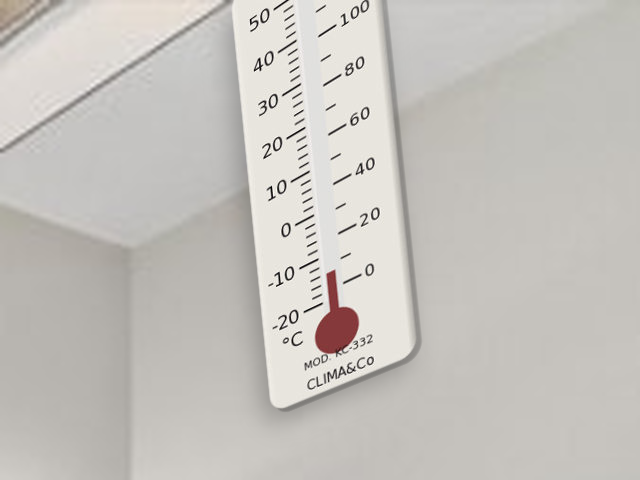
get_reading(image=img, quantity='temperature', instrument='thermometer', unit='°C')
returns -14 °C
